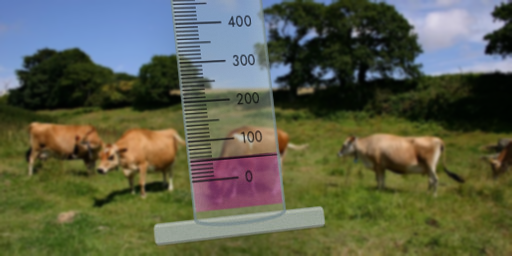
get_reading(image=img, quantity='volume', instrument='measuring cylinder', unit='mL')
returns 50 mL
